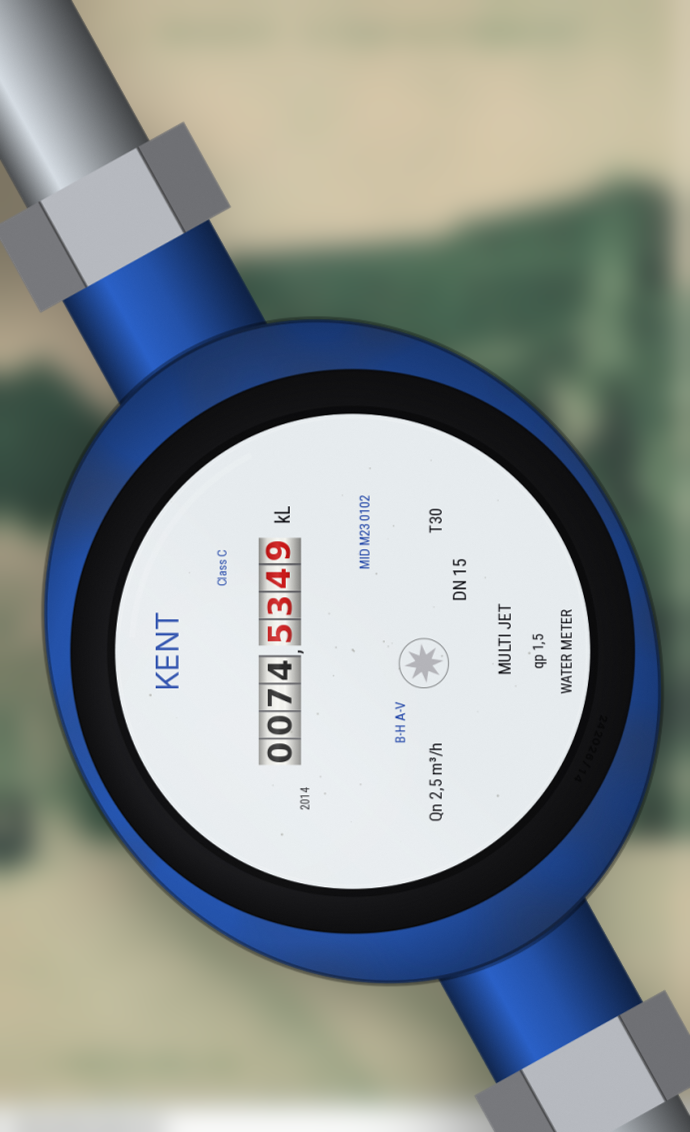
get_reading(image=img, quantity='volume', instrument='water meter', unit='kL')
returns 74.5349 kL
